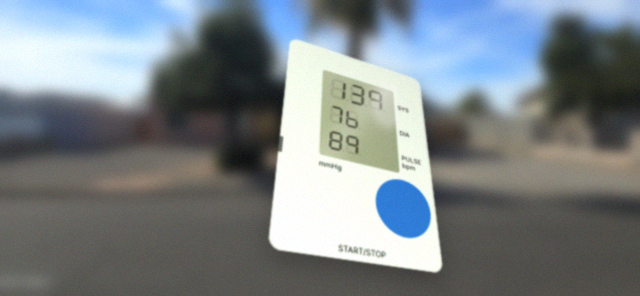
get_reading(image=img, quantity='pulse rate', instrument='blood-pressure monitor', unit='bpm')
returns 89 bpm
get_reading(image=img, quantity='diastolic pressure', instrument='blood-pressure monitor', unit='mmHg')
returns 76 mmHg
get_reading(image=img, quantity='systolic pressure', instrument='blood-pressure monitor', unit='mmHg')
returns 139 mmHg
